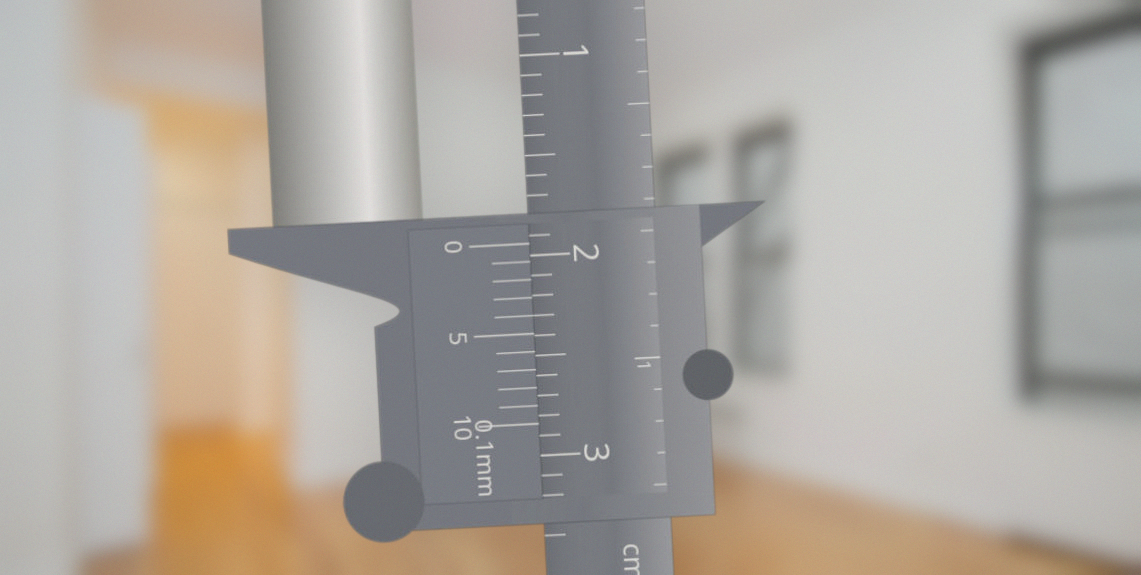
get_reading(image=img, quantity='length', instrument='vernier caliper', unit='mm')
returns 19.4 mm
